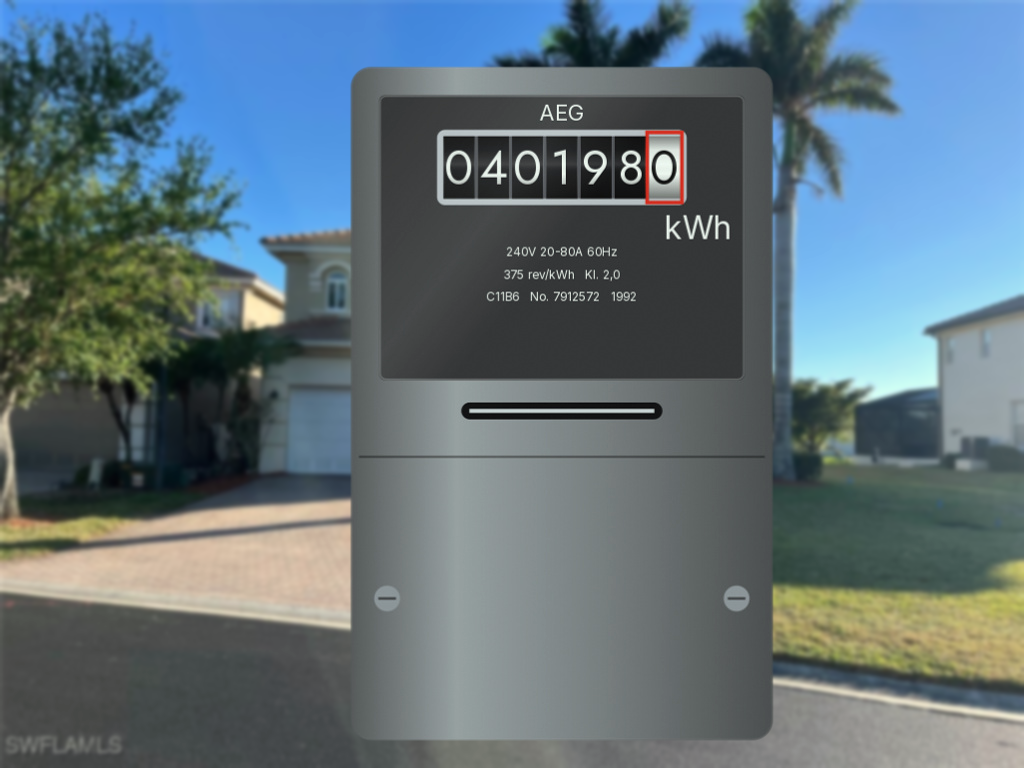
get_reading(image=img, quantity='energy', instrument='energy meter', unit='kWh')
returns 40198.0 kWh
